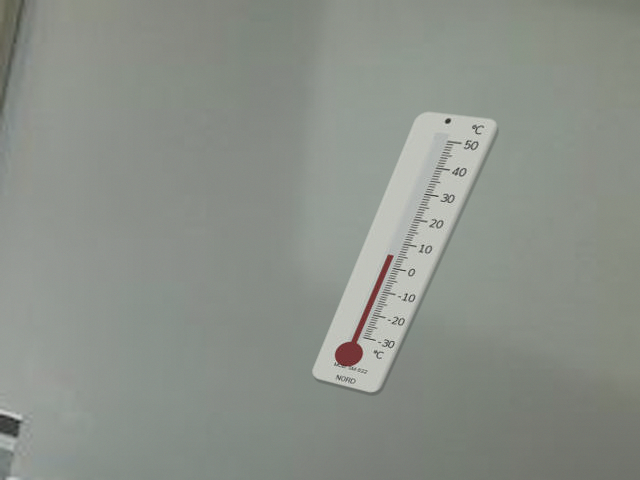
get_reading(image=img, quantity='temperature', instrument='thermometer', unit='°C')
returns 5 °C
